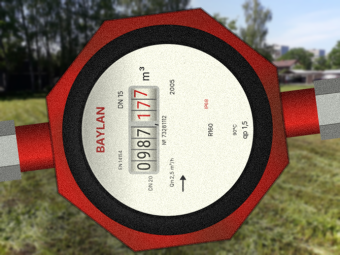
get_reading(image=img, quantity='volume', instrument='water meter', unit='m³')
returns 987.177 m³
